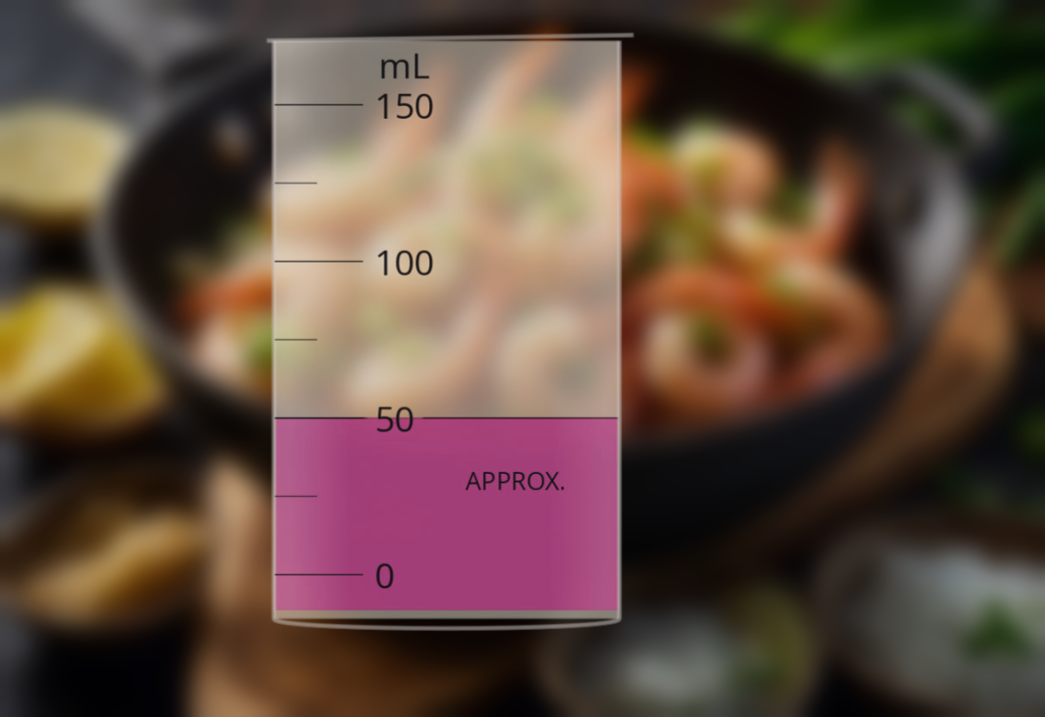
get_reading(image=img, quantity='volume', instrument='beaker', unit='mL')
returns 50 mL
